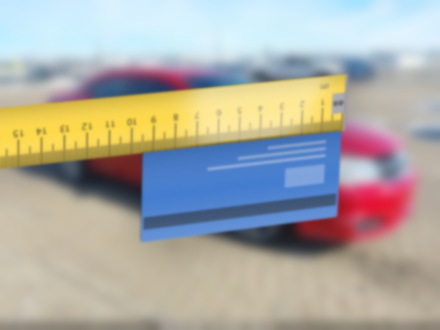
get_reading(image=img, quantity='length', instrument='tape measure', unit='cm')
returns 9.5 cm
